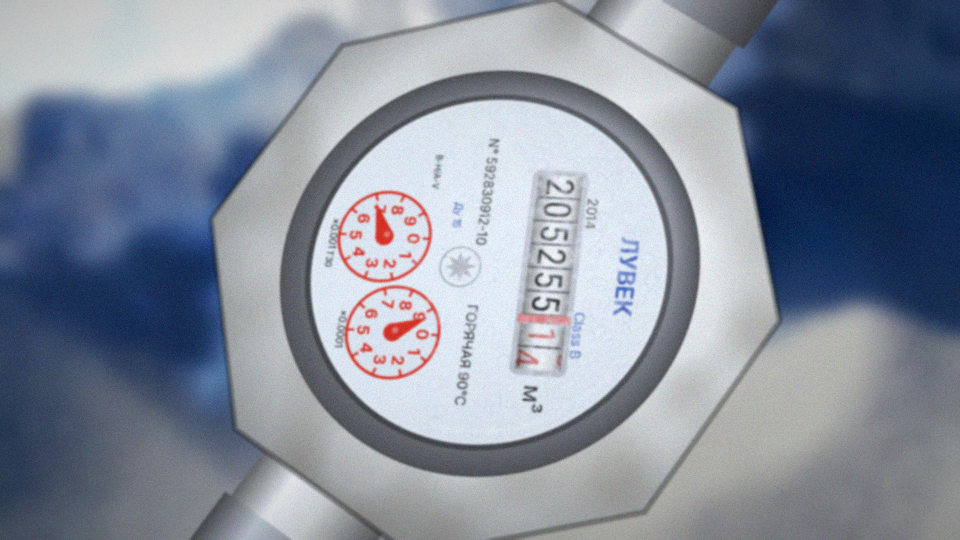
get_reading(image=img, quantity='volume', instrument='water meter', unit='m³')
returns 205255.1369 m³
